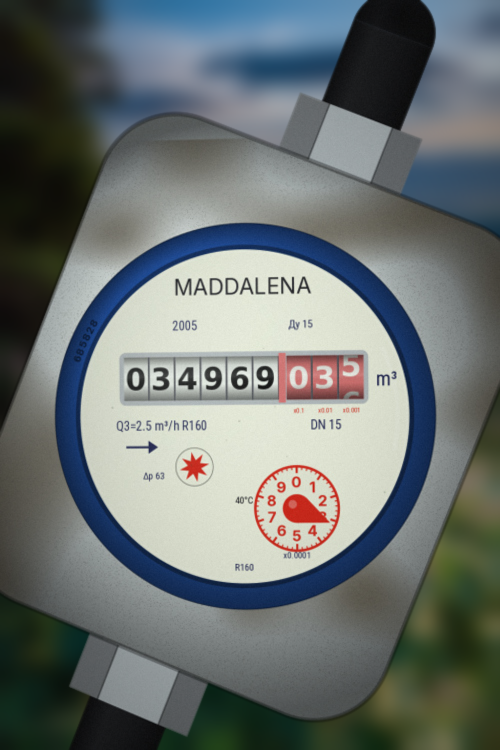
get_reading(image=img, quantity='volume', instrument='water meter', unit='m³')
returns 34969.0353 m³
